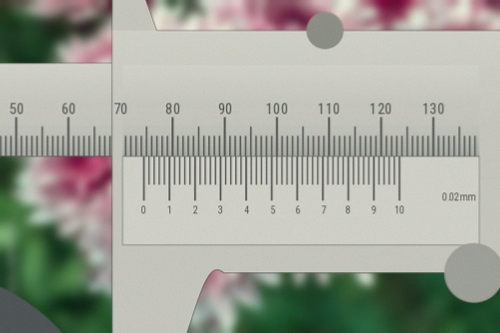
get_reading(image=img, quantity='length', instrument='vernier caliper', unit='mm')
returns 74.5 mm
